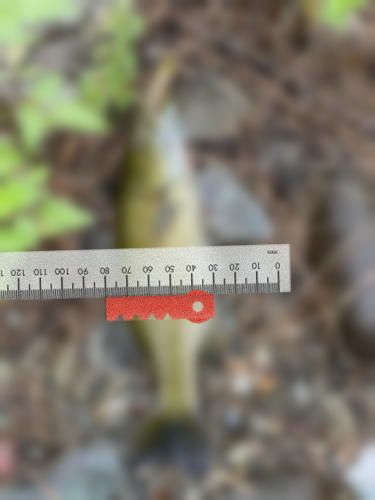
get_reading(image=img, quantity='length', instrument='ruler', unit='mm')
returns 50 mm
